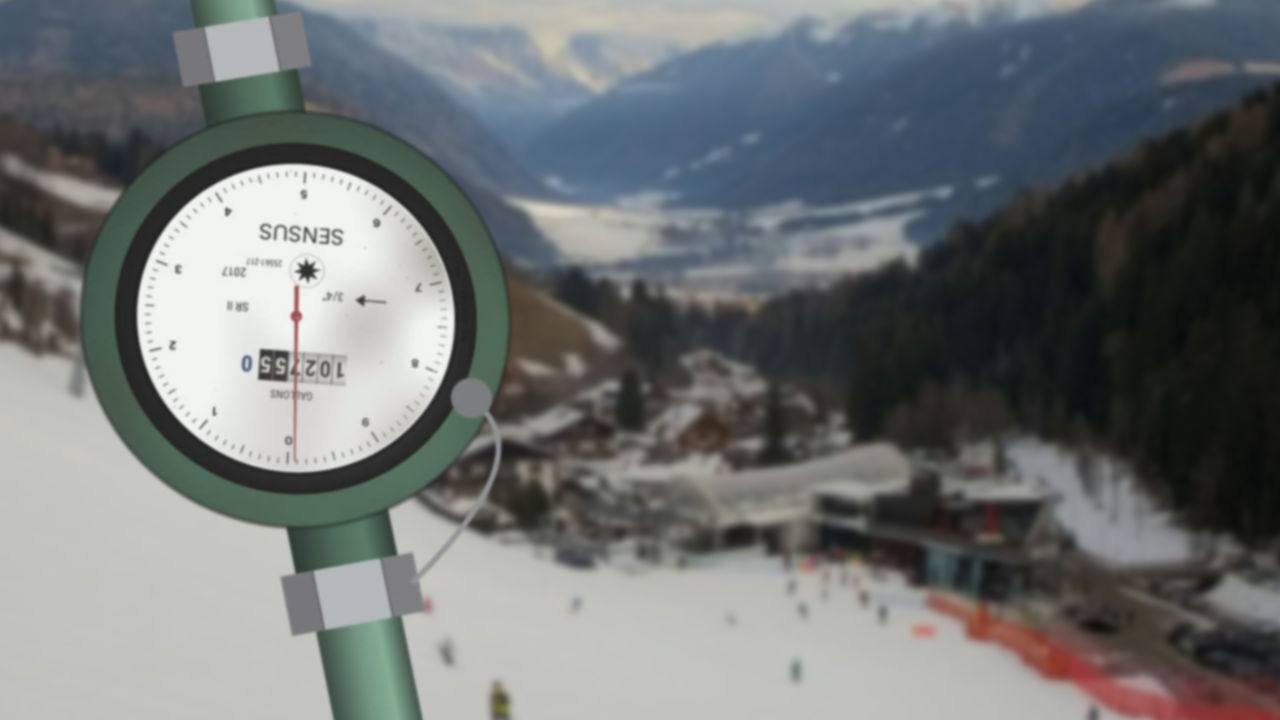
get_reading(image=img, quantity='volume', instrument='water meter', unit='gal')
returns 1027549.9 gal
